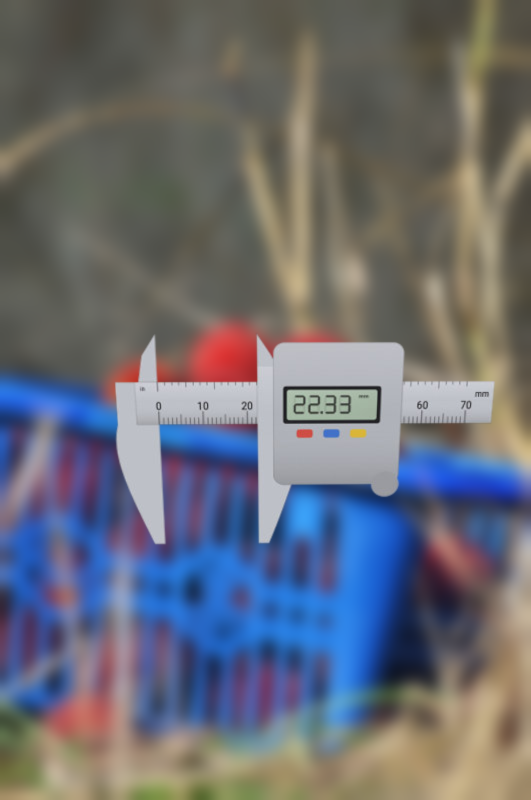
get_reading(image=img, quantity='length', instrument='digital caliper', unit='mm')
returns 22.33 mm
